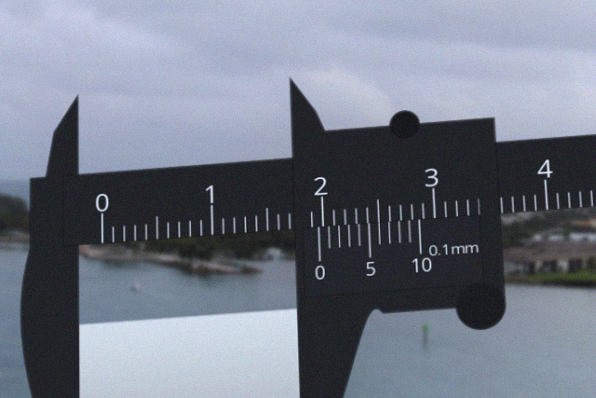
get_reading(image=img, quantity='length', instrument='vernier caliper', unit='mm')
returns 19.6 mm
